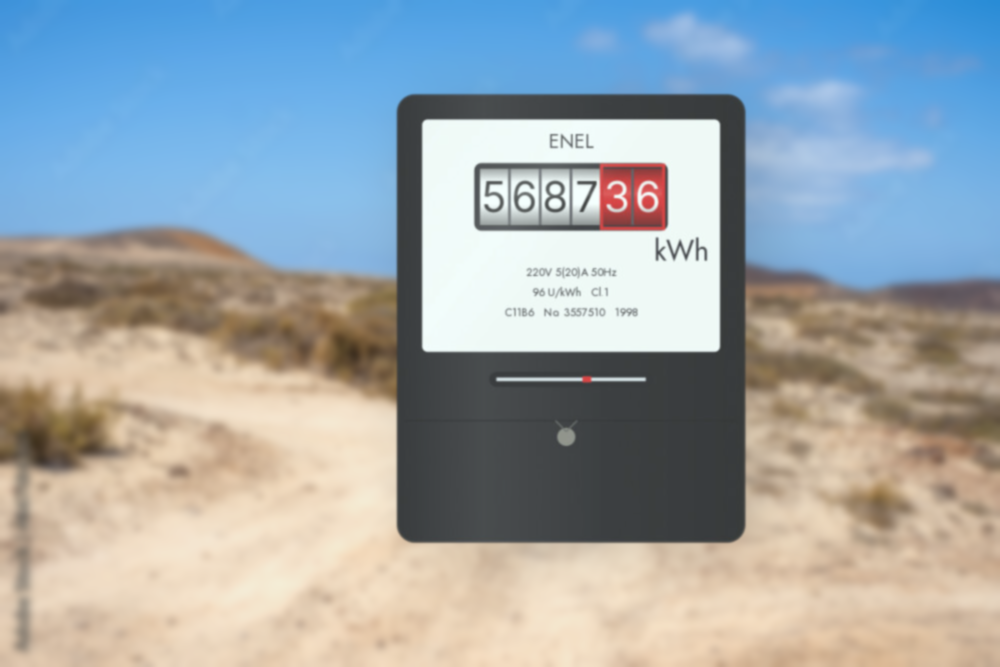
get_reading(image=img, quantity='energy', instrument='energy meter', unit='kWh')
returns 5687.36 kWh
